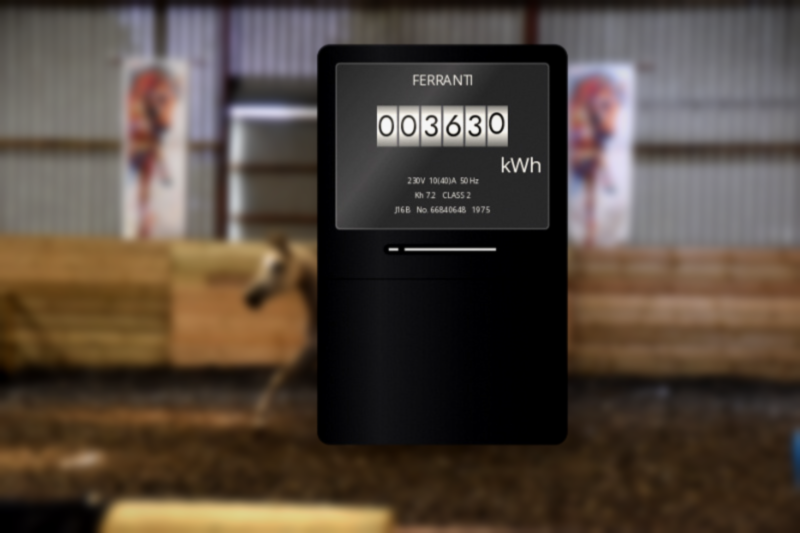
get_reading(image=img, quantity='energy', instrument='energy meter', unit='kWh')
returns 3630 kWh
